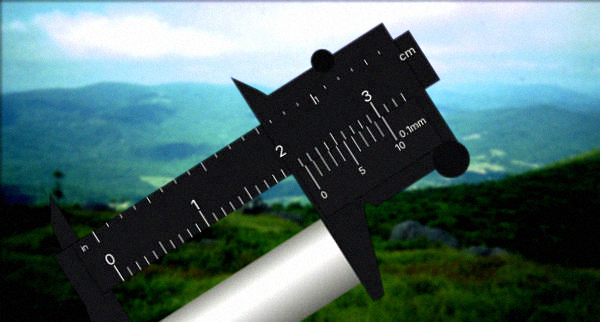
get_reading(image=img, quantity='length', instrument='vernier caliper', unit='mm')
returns 21.2 mm
